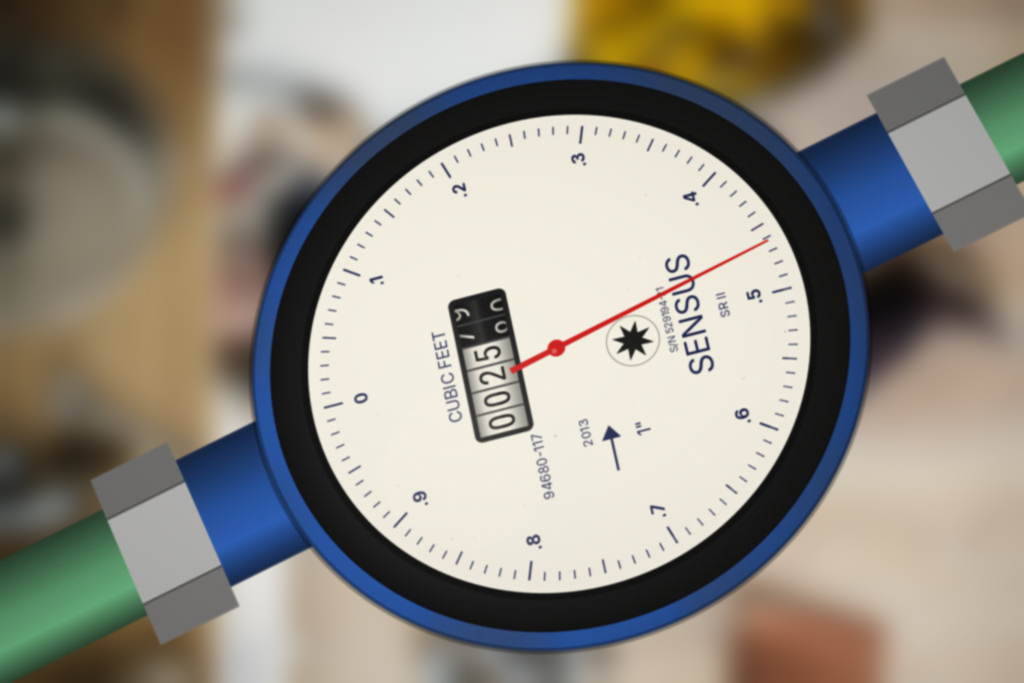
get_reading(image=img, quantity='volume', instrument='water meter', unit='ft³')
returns 2579.46 ft³
